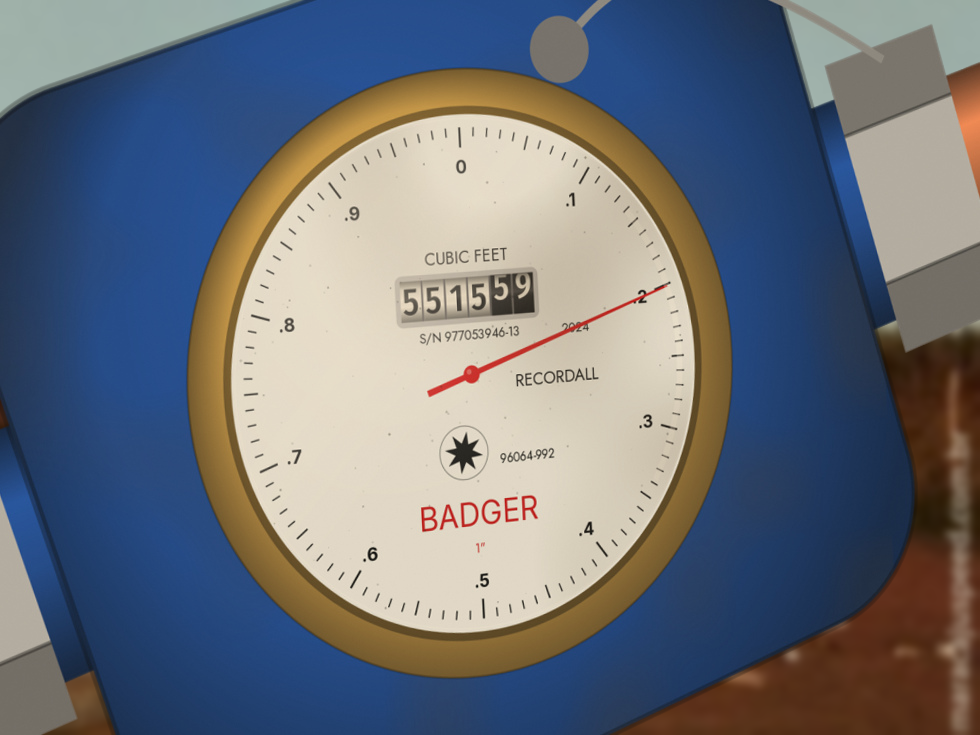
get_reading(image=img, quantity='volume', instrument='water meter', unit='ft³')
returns 551559.20 ft³
